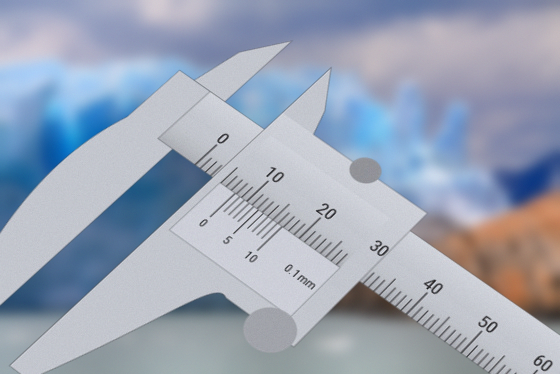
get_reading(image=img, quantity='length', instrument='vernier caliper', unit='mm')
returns 7.8 mm
